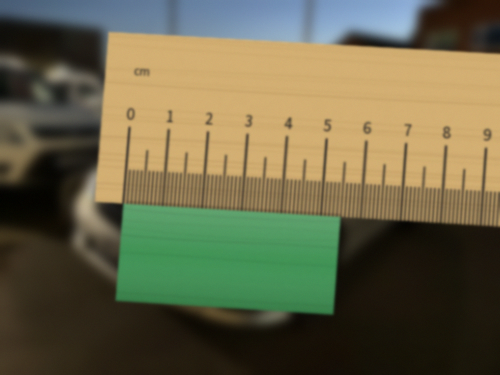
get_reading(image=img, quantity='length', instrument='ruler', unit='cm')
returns 5.5 cm
